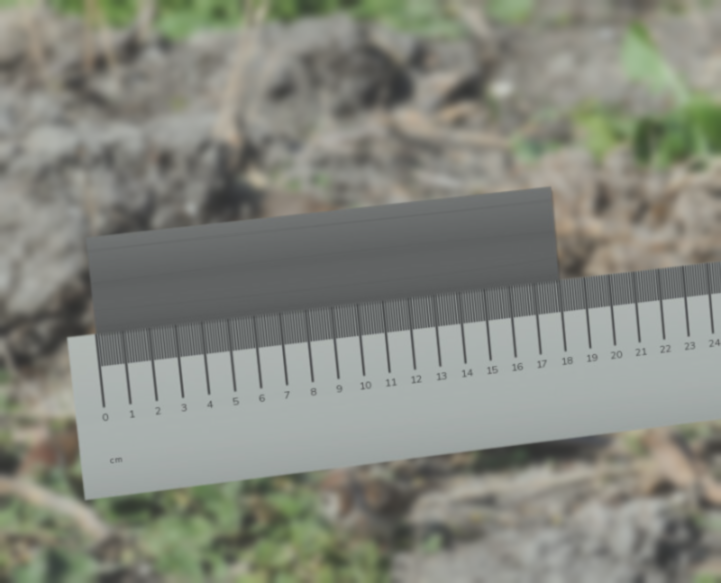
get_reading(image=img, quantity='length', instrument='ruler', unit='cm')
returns 18 cm
